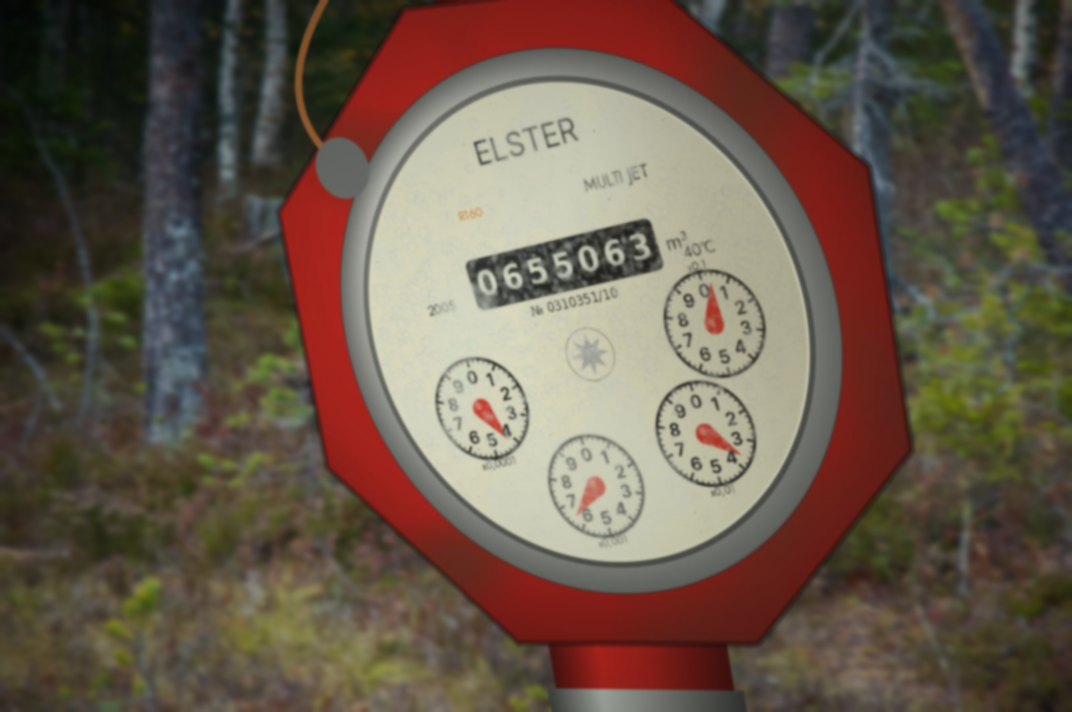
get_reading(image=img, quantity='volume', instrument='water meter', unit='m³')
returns 655063.0364 m³
